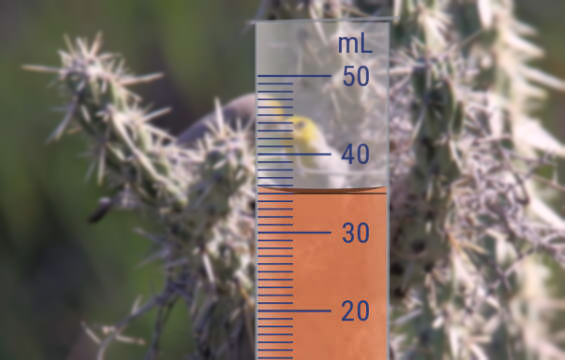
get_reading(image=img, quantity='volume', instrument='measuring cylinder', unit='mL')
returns 35 mL
